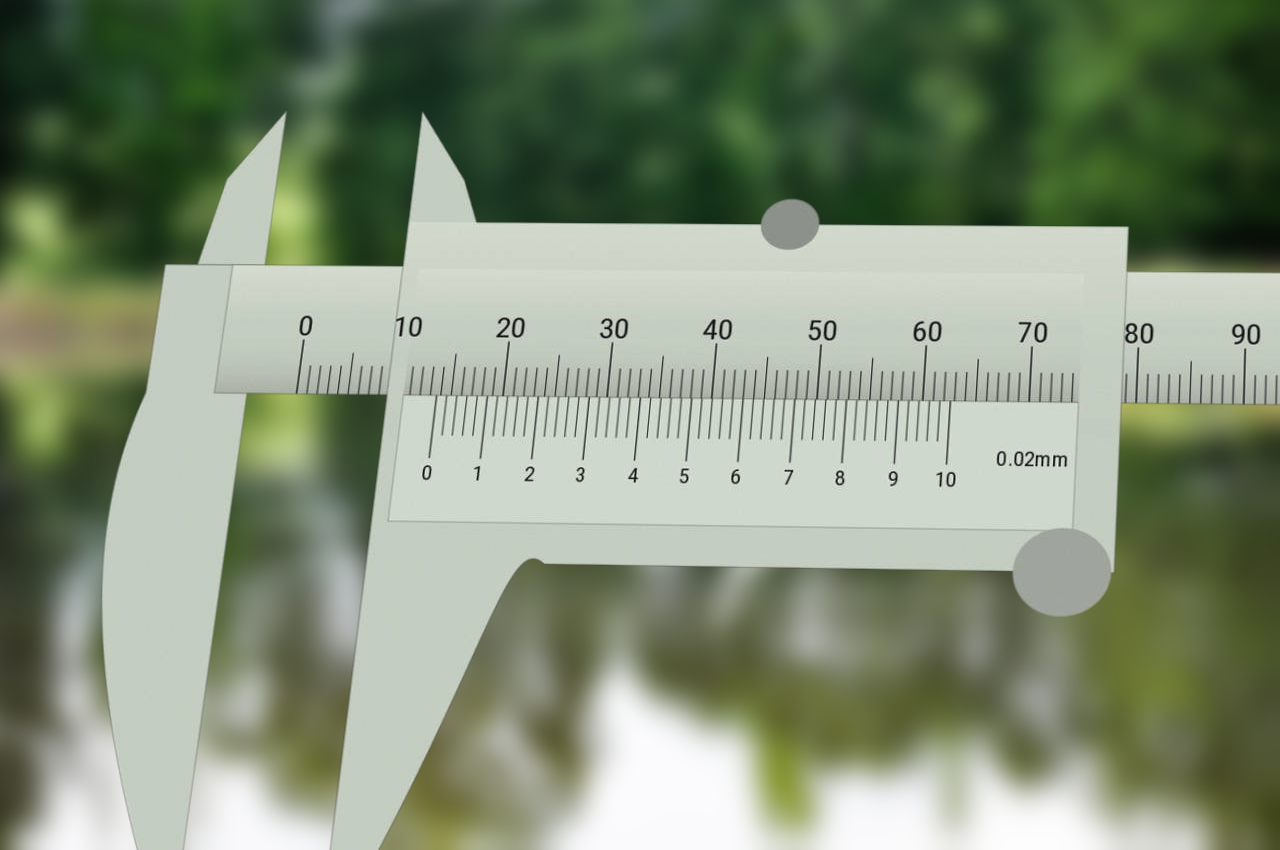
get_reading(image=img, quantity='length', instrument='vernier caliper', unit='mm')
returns 13.6 mm
